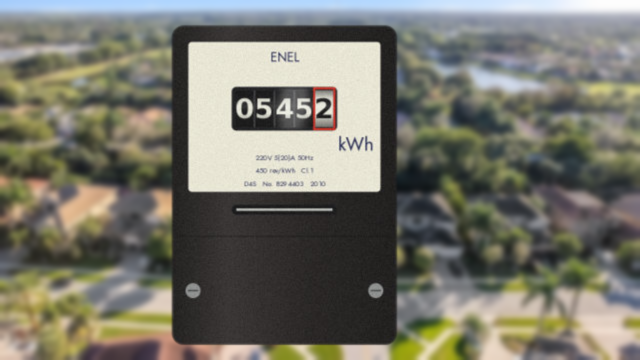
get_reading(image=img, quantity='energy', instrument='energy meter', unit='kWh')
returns 545.2 kWh
